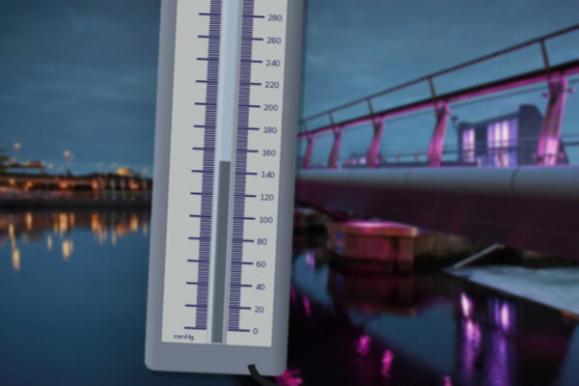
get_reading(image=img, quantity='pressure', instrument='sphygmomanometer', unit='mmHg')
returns 150 mmHg
